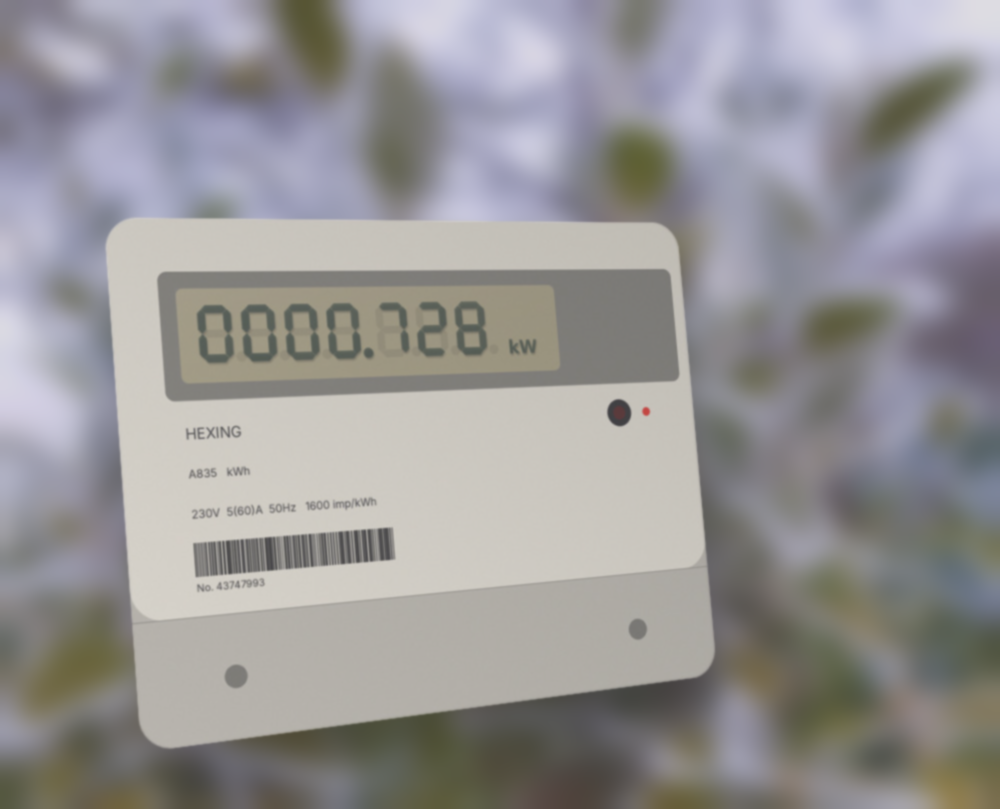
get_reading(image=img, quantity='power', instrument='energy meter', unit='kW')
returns 0.728 kW
